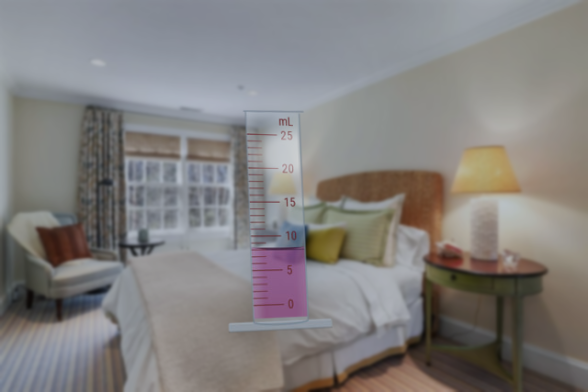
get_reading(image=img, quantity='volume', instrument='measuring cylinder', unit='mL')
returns 8 mL
